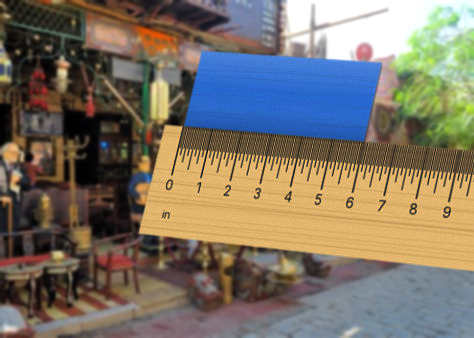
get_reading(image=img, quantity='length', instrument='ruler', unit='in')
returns 6 in
